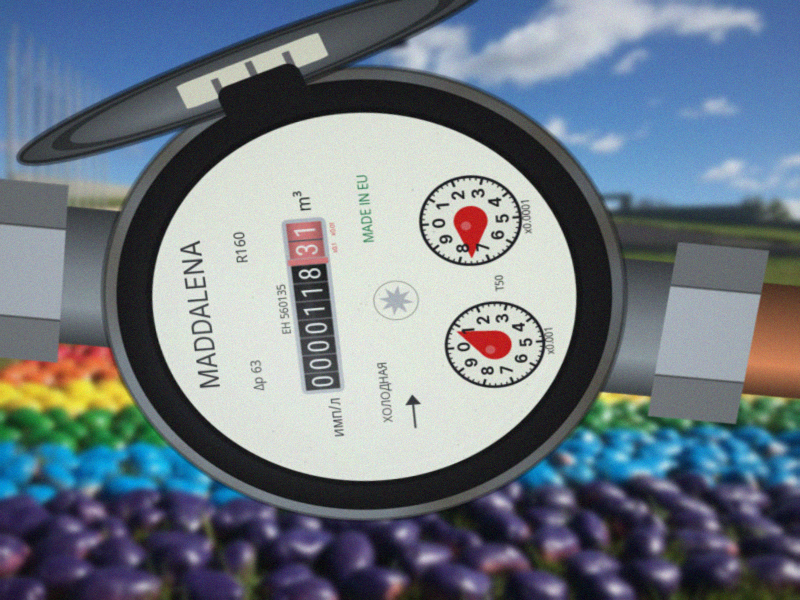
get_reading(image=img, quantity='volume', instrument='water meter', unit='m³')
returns 118.3107 m³
